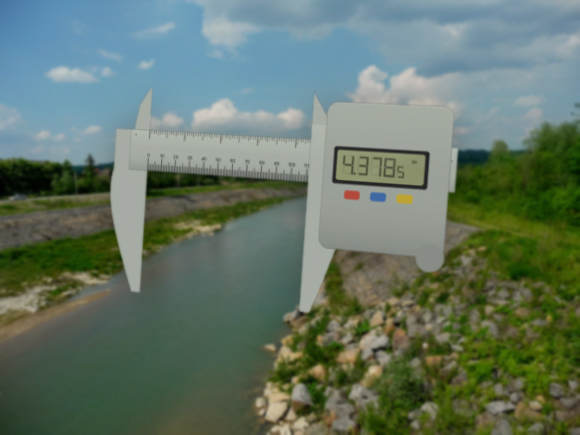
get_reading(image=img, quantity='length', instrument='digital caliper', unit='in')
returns 4.3785 in
